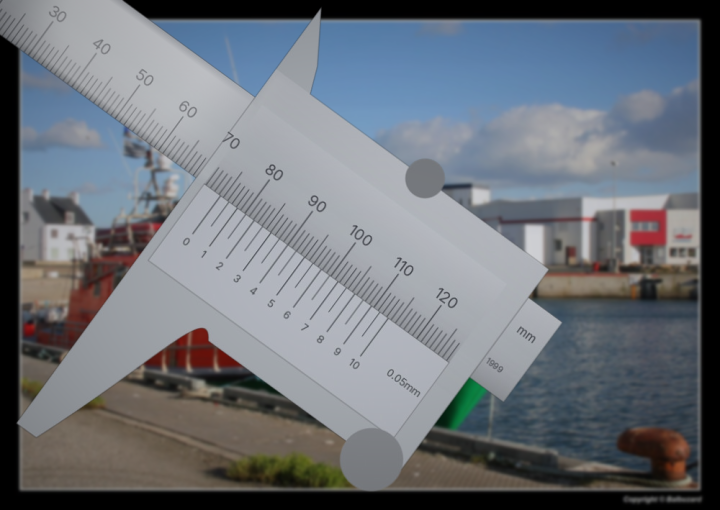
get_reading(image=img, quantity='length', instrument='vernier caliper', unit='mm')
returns 74.4 mm
